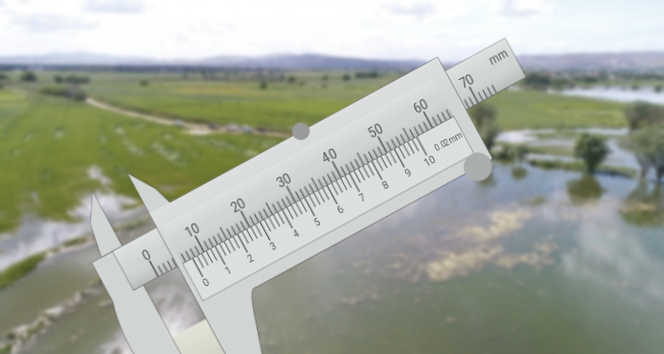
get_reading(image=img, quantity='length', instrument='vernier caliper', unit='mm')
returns 7.5 mm
